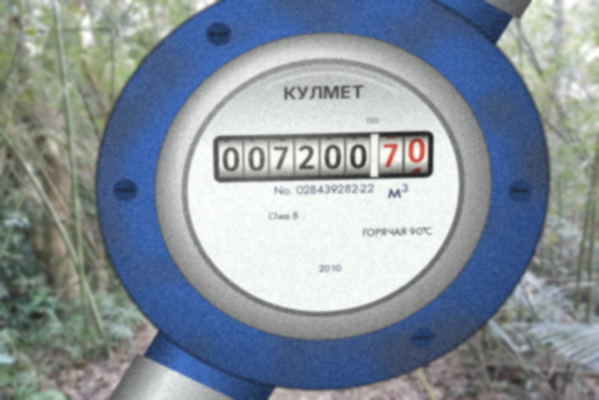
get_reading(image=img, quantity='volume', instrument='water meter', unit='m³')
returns 7200.70 m³
